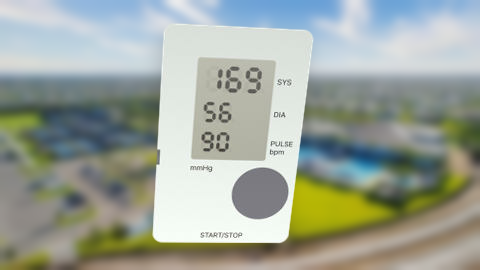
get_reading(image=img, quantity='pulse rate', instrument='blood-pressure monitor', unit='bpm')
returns 90 bpm
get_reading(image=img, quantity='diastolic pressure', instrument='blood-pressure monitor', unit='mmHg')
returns 56 mmHg
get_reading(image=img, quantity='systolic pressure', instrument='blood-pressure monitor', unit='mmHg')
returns 169 mmHg
